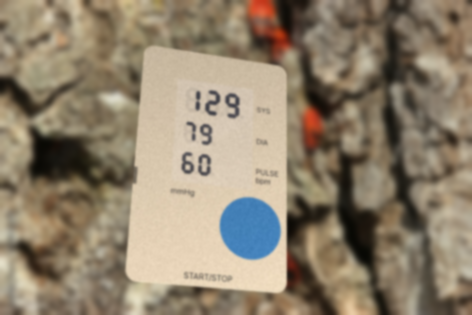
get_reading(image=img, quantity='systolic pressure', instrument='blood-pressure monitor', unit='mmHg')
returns 129 mmHg
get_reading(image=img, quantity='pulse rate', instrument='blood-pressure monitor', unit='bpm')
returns 60 bpm
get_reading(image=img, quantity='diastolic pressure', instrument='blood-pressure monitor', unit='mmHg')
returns 79 mmHg
